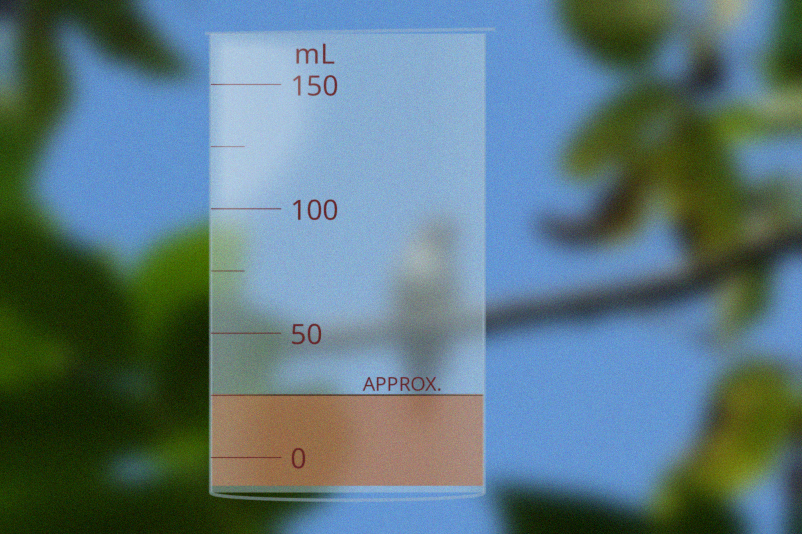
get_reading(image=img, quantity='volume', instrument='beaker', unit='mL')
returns 25 mL
